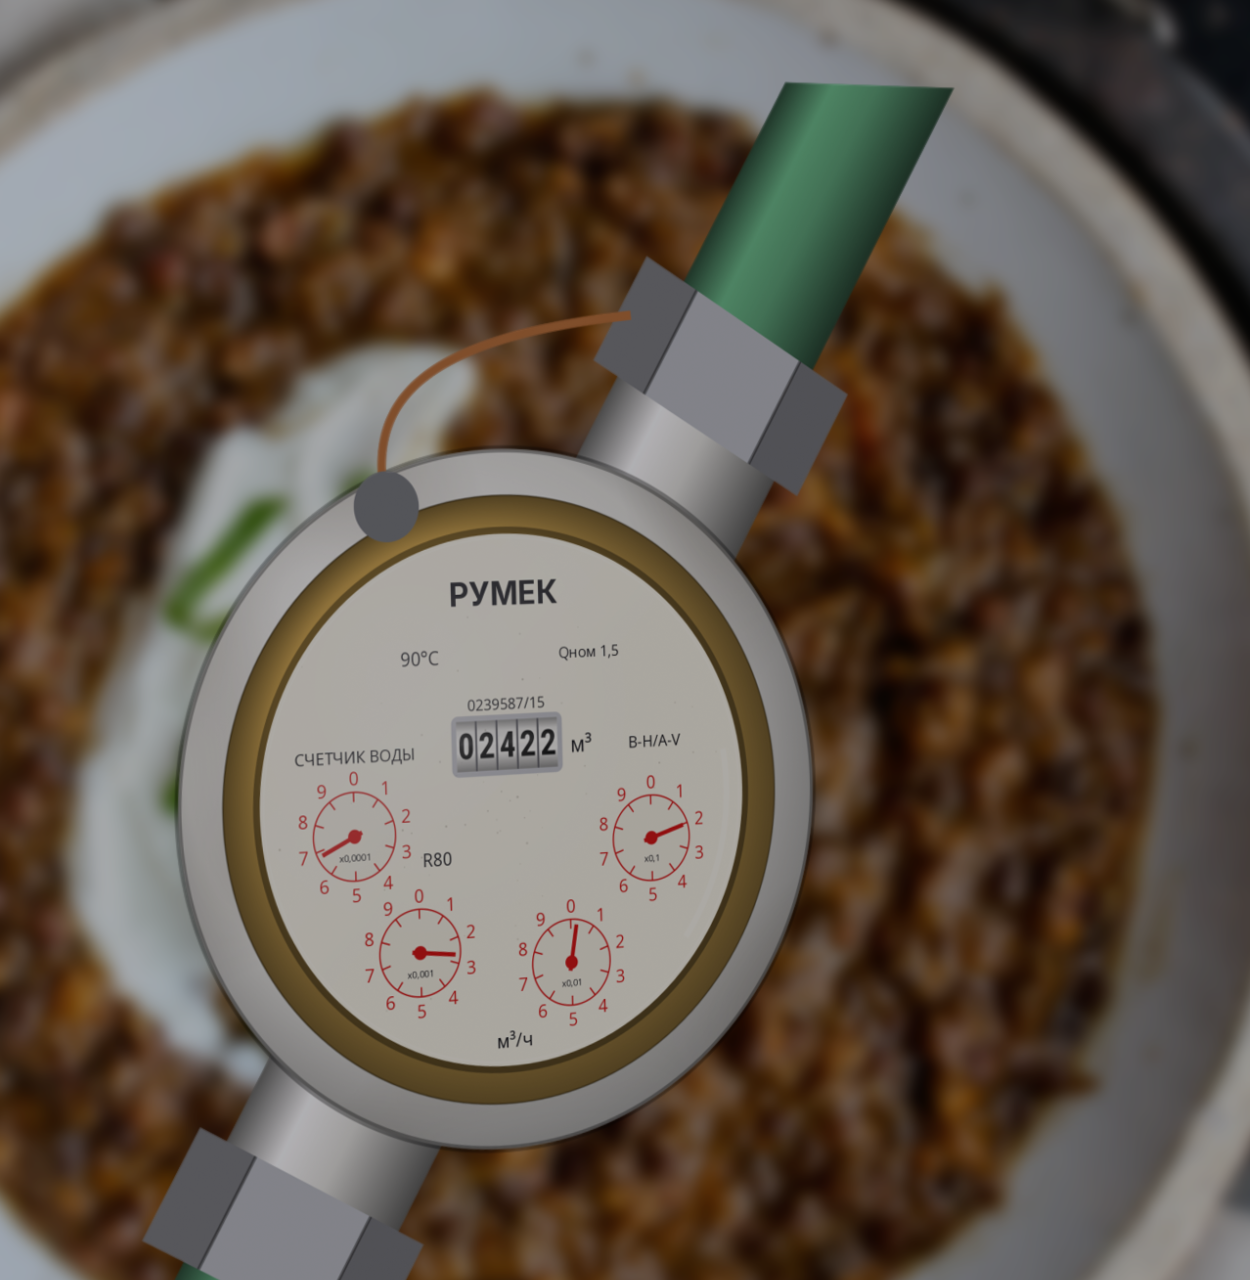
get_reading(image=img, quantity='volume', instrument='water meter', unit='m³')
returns 2422.2026 m³
